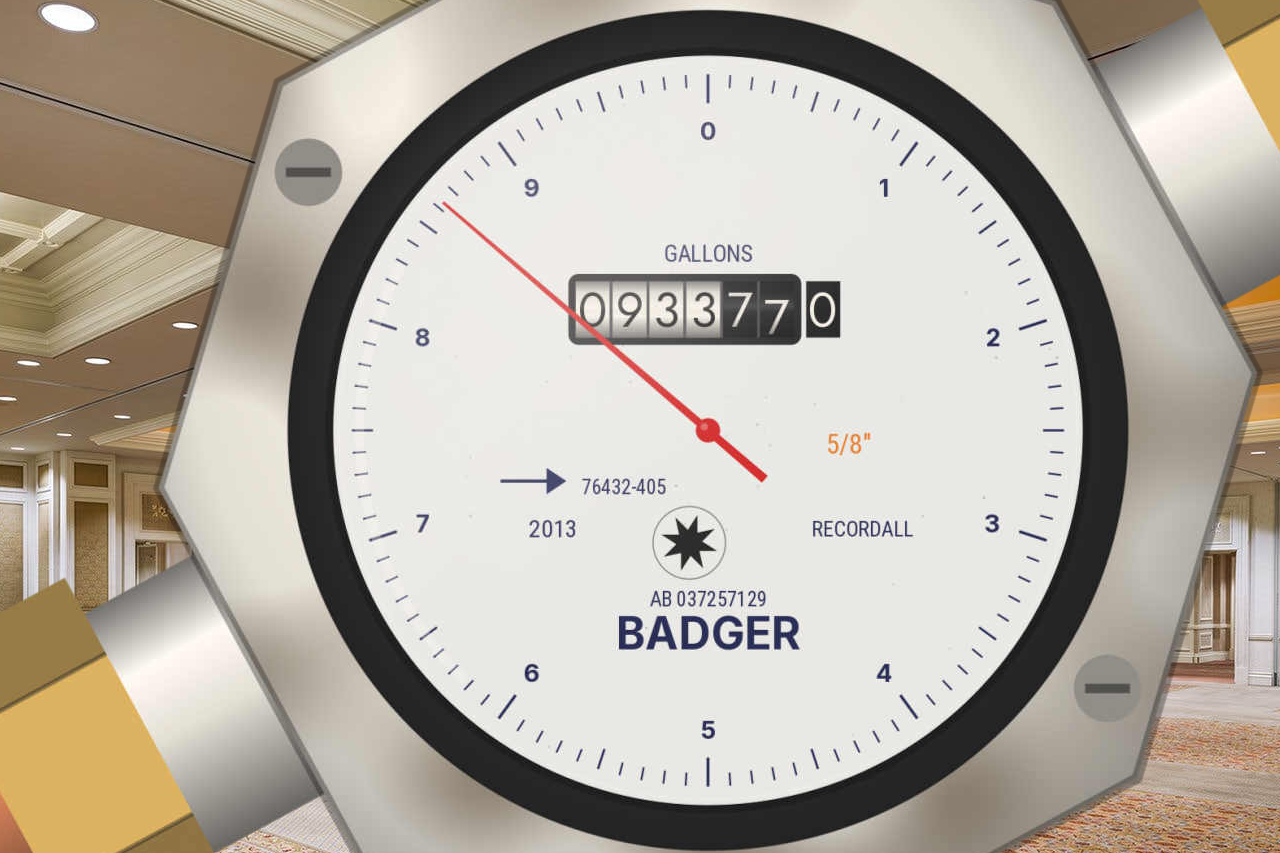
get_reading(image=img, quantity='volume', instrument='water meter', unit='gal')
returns 933768.6 gal
